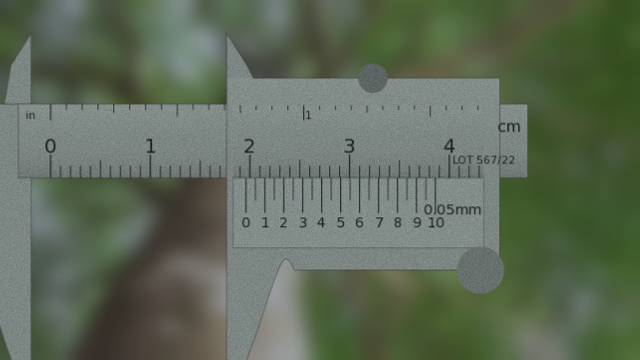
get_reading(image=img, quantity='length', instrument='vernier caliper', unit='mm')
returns 19.6 mm
